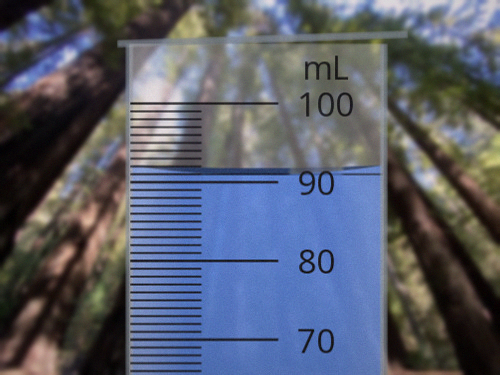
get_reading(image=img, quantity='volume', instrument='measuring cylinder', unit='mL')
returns 91 mL
